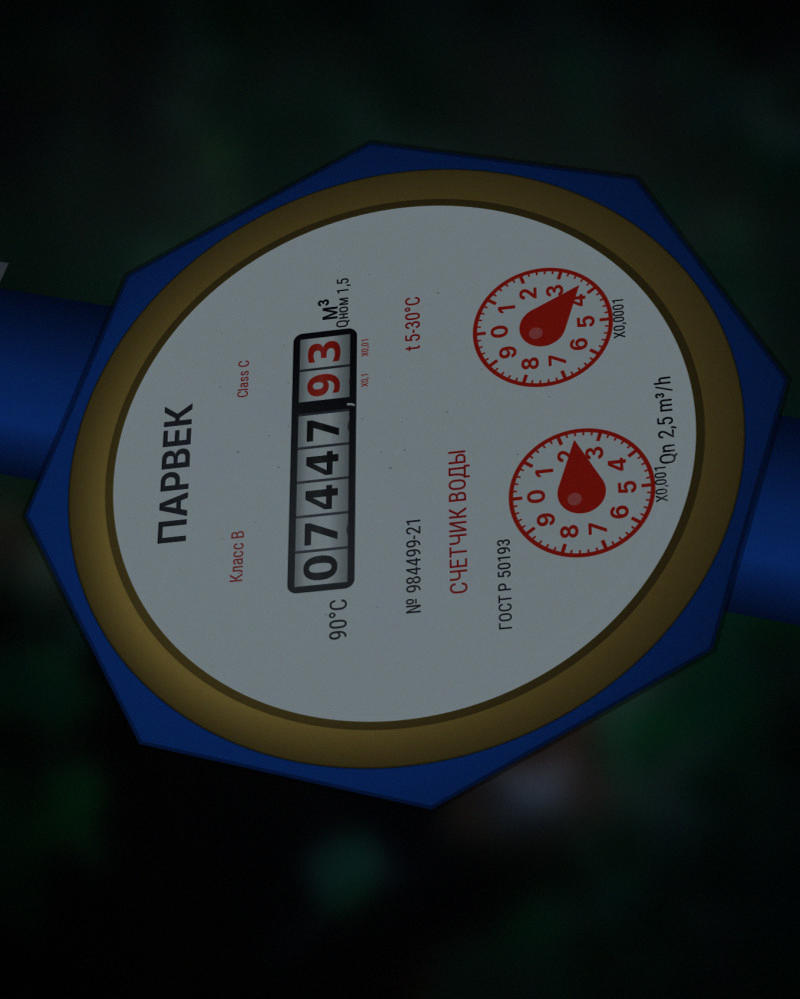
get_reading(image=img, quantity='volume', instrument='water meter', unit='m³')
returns 7447.9323 m³
